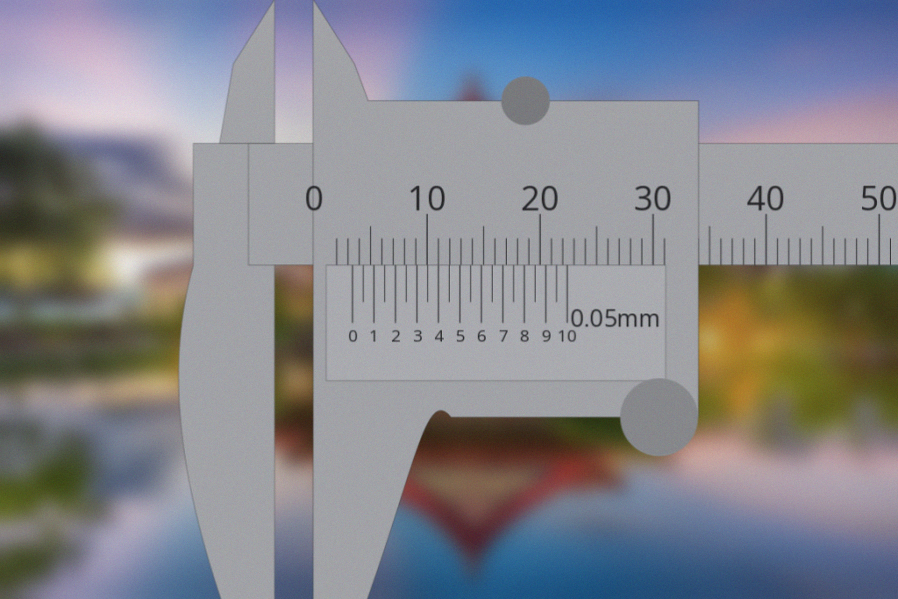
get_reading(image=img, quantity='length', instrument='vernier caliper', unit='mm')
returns 3.4 mm
